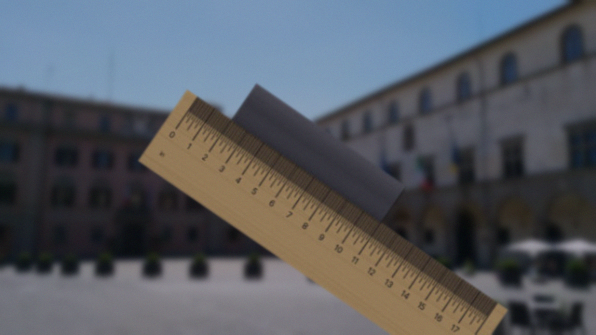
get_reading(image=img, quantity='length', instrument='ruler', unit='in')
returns 9 in
